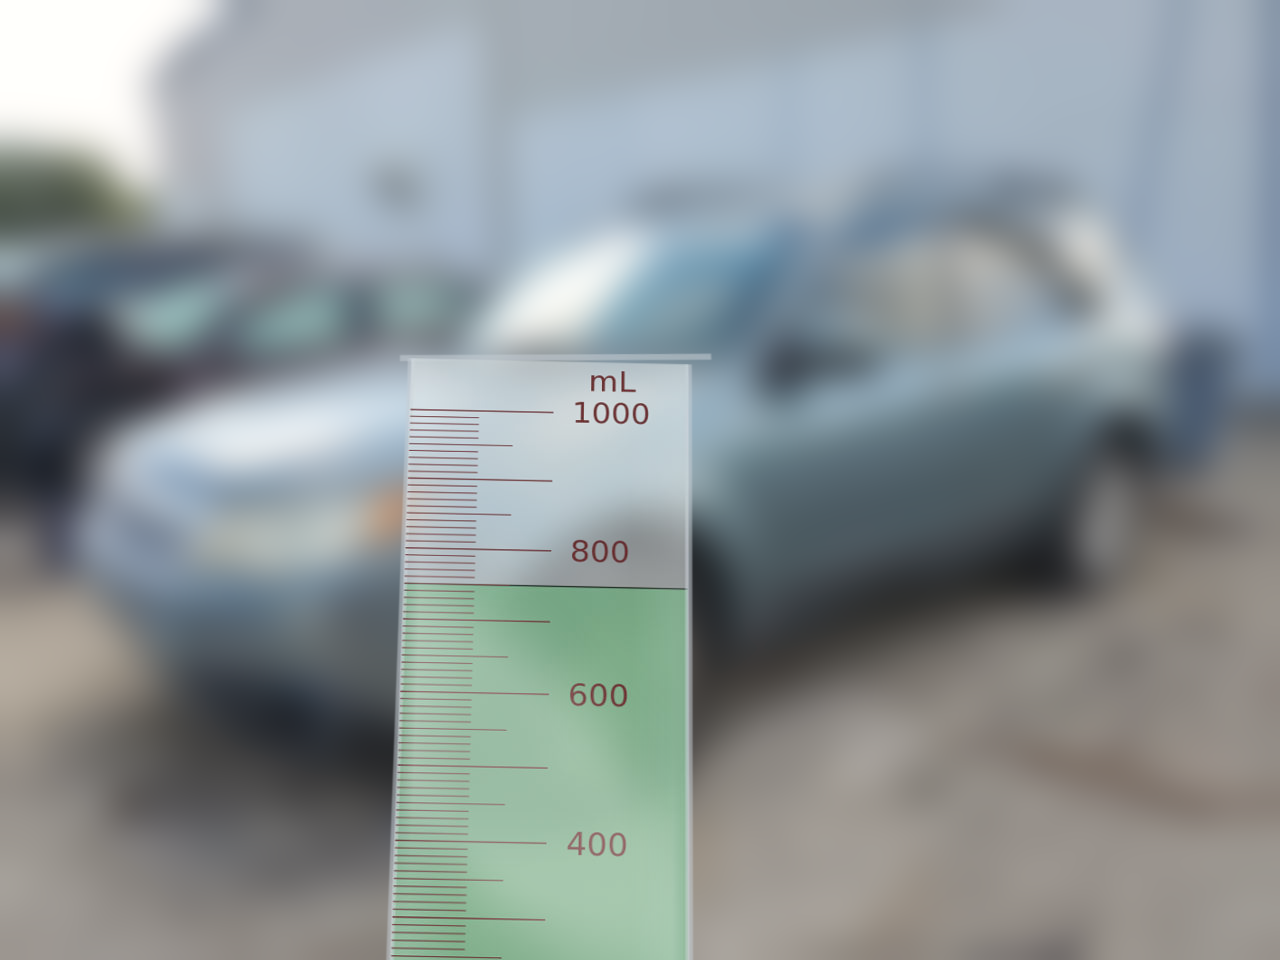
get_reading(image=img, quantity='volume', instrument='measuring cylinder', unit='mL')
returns 750 mL
